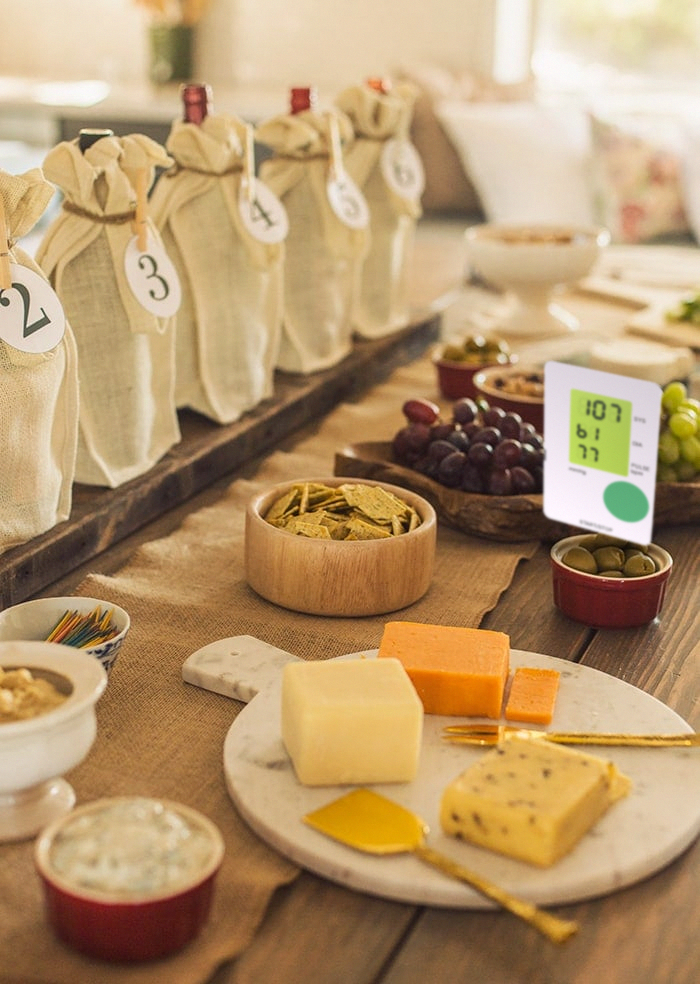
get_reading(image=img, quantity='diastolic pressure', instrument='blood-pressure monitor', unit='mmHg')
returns 61 mmHg
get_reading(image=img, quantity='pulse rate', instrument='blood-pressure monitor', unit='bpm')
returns 77 bpm
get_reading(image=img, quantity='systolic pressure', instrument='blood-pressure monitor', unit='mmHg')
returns 107 mmHg
